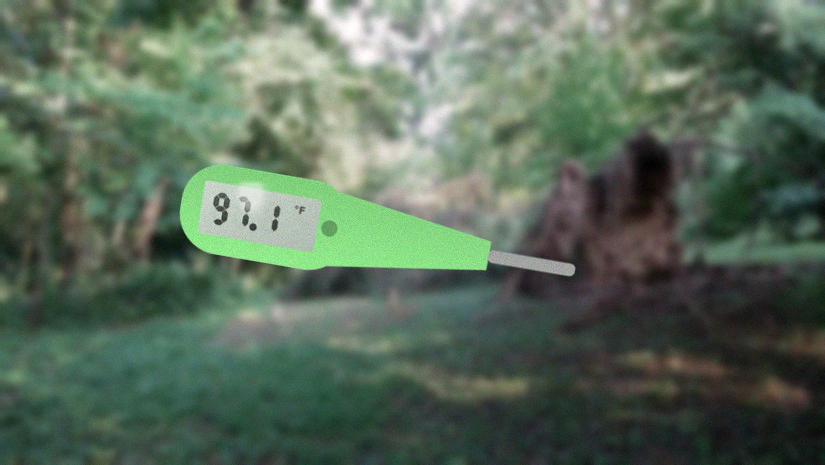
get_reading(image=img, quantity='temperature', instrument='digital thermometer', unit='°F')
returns 97.1 °F
